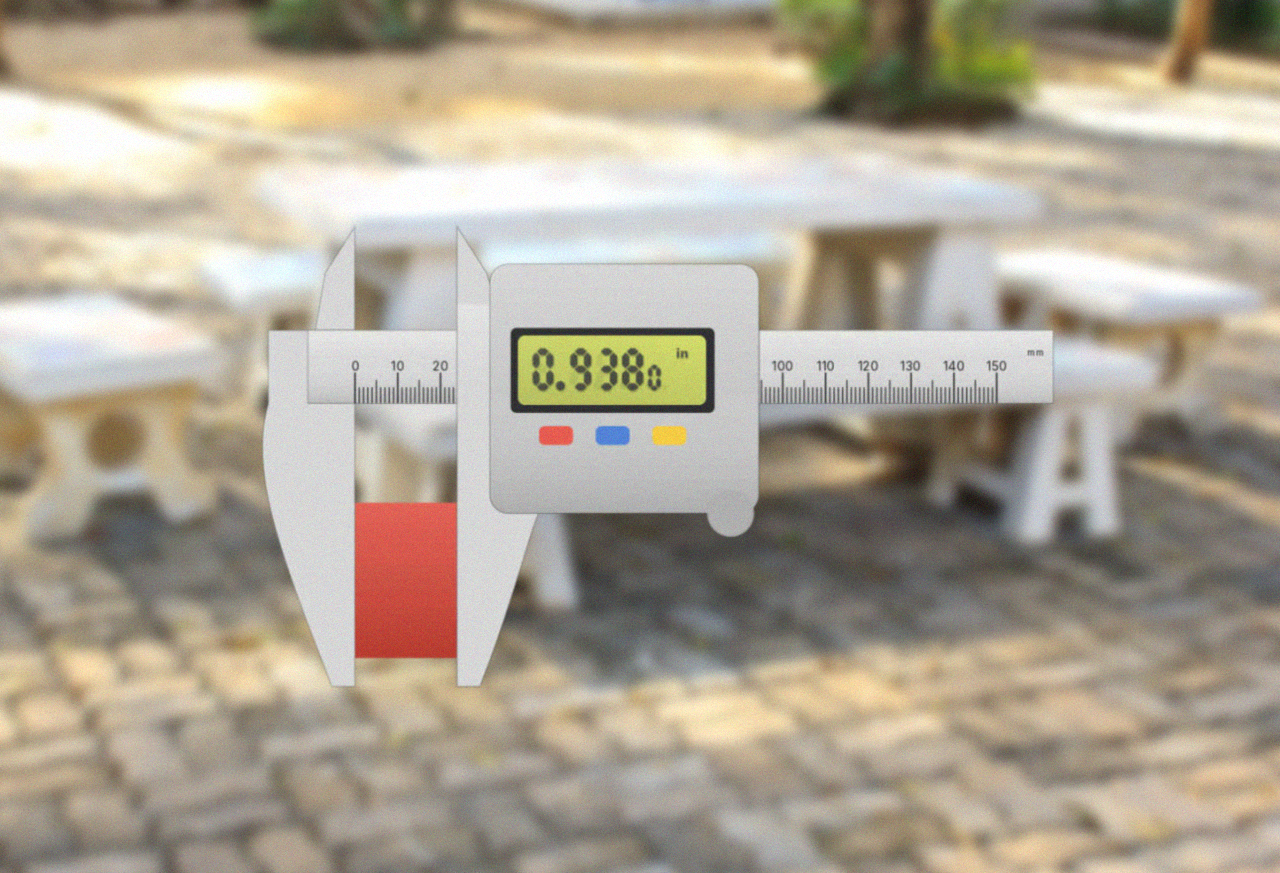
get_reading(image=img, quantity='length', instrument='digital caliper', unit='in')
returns 0.9380 in
